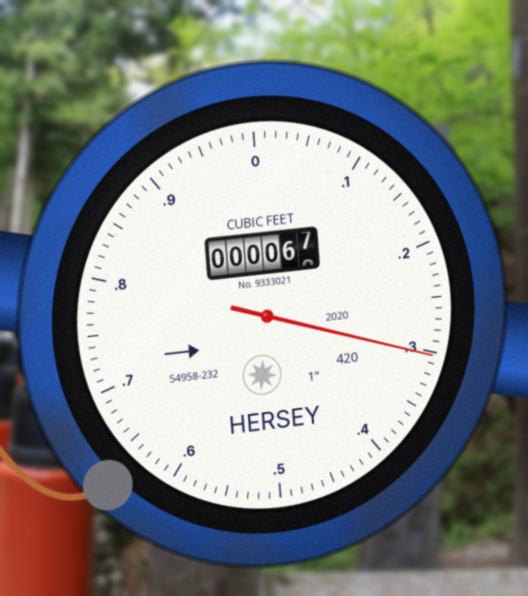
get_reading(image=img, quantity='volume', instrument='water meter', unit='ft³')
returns 67.30 ft³
